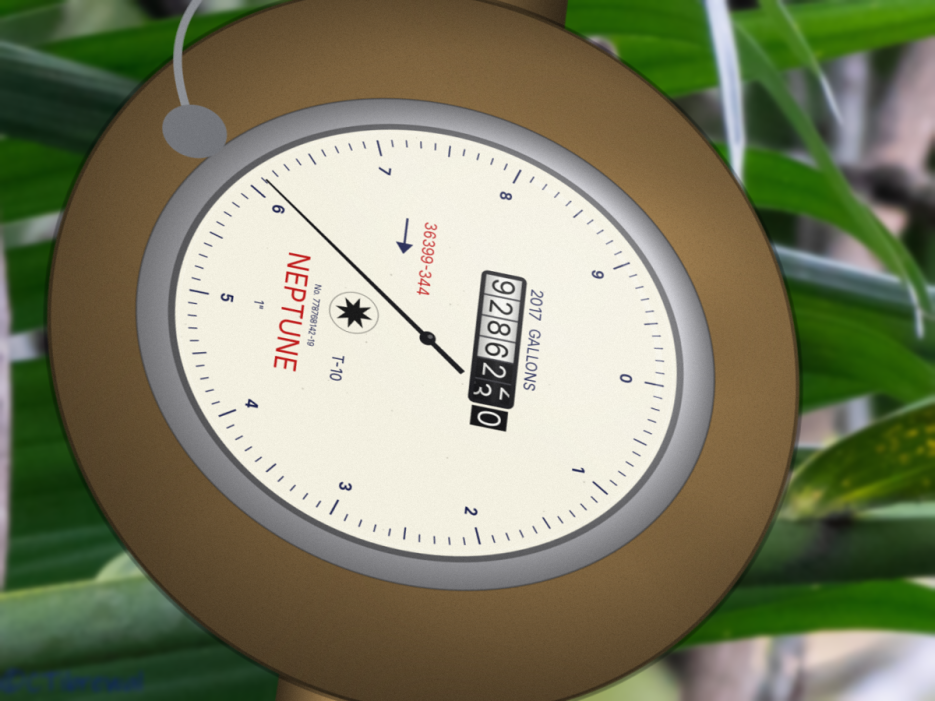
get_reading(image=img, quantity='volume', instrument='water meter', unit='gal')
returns 9286226.1 gal
